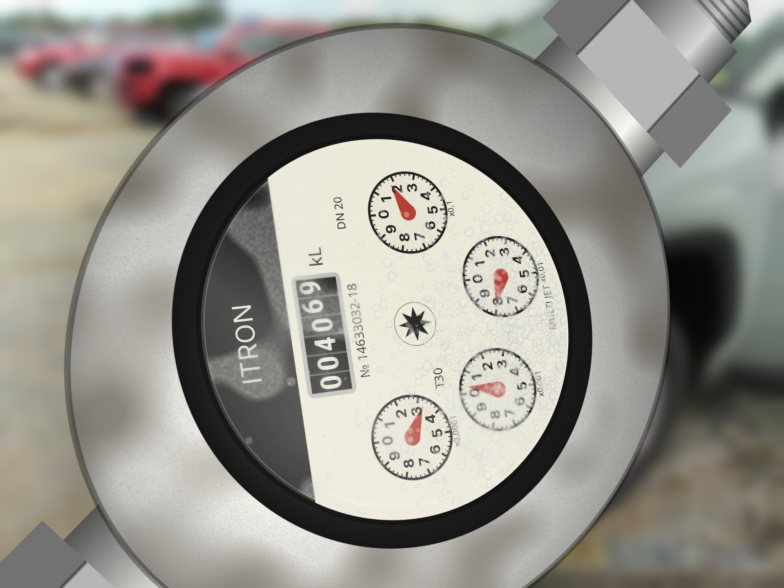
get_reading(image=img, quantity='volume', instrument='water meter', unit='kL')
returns 4069.1803 kL
